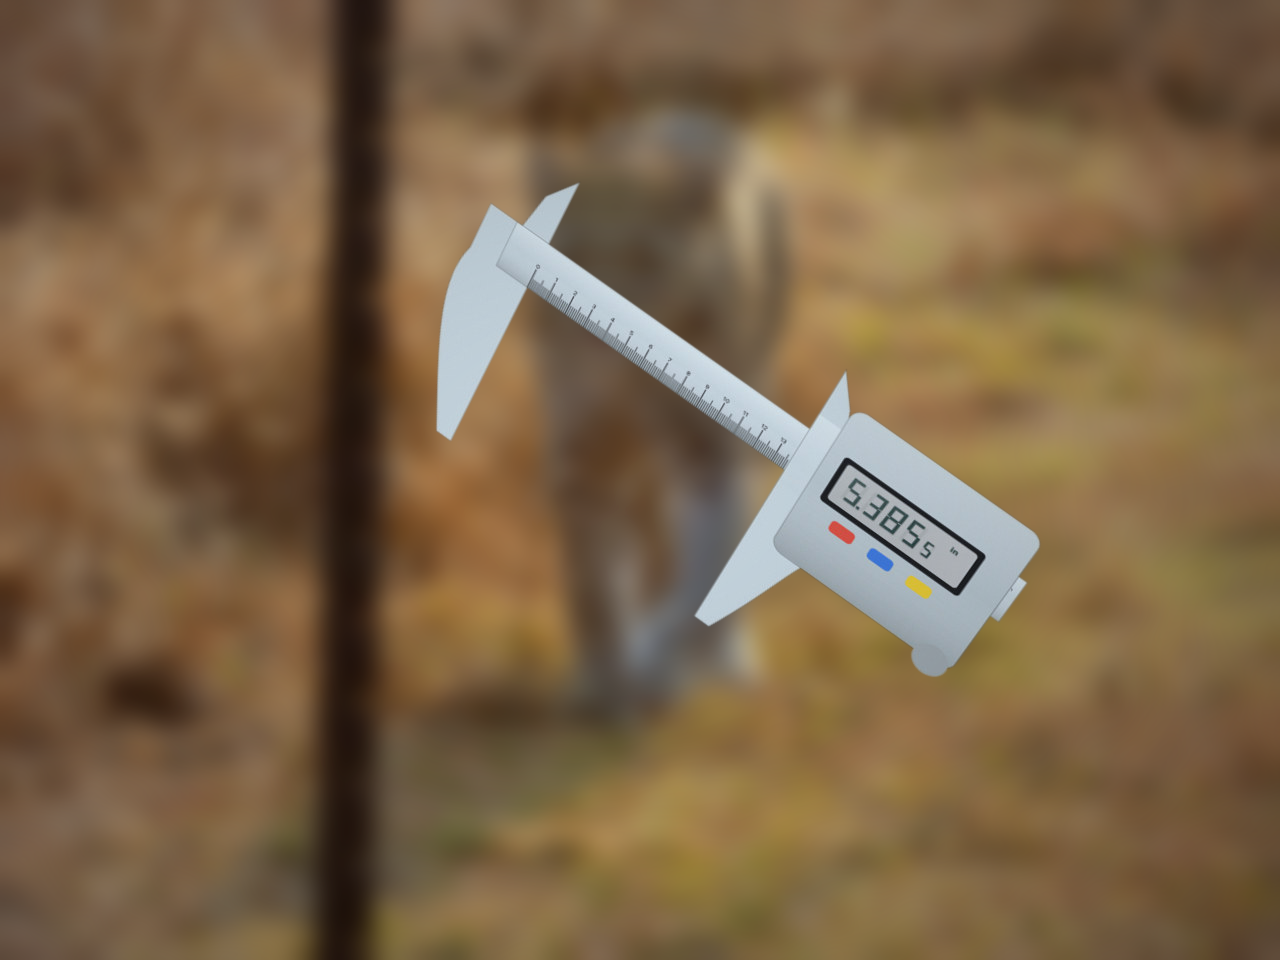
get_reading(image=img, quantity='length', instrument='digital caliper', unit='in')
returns 5.3855 in
